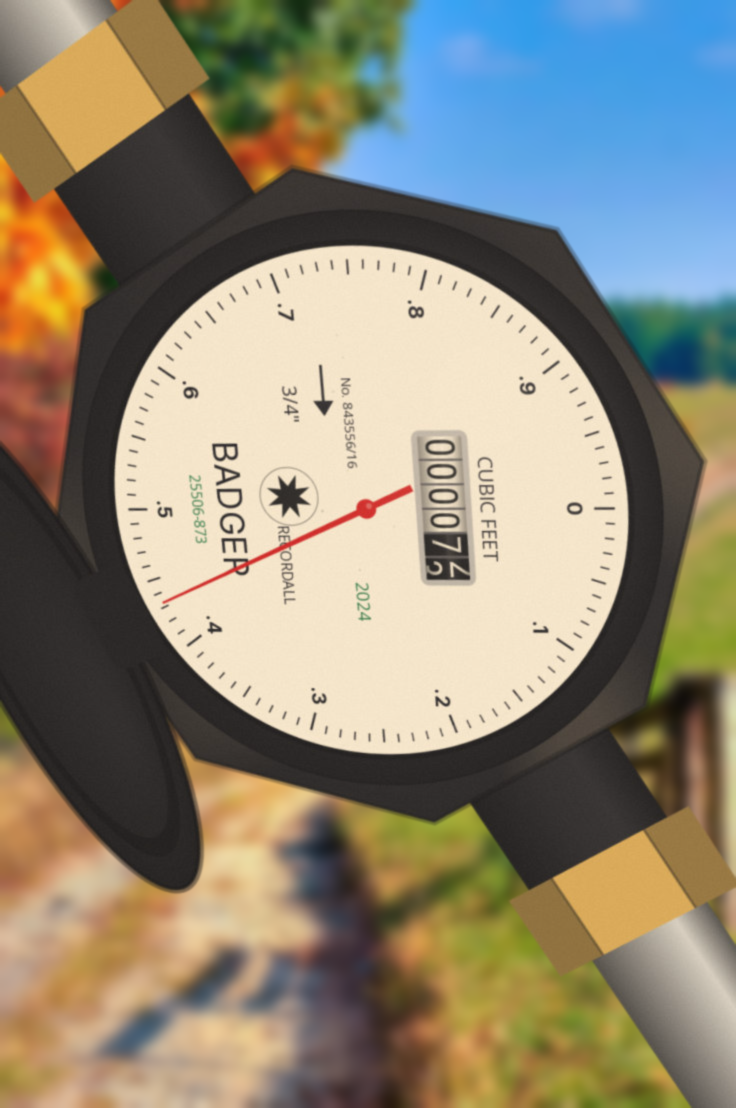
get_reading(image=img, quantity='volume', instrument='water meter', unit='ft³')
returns 72.43 ft³
